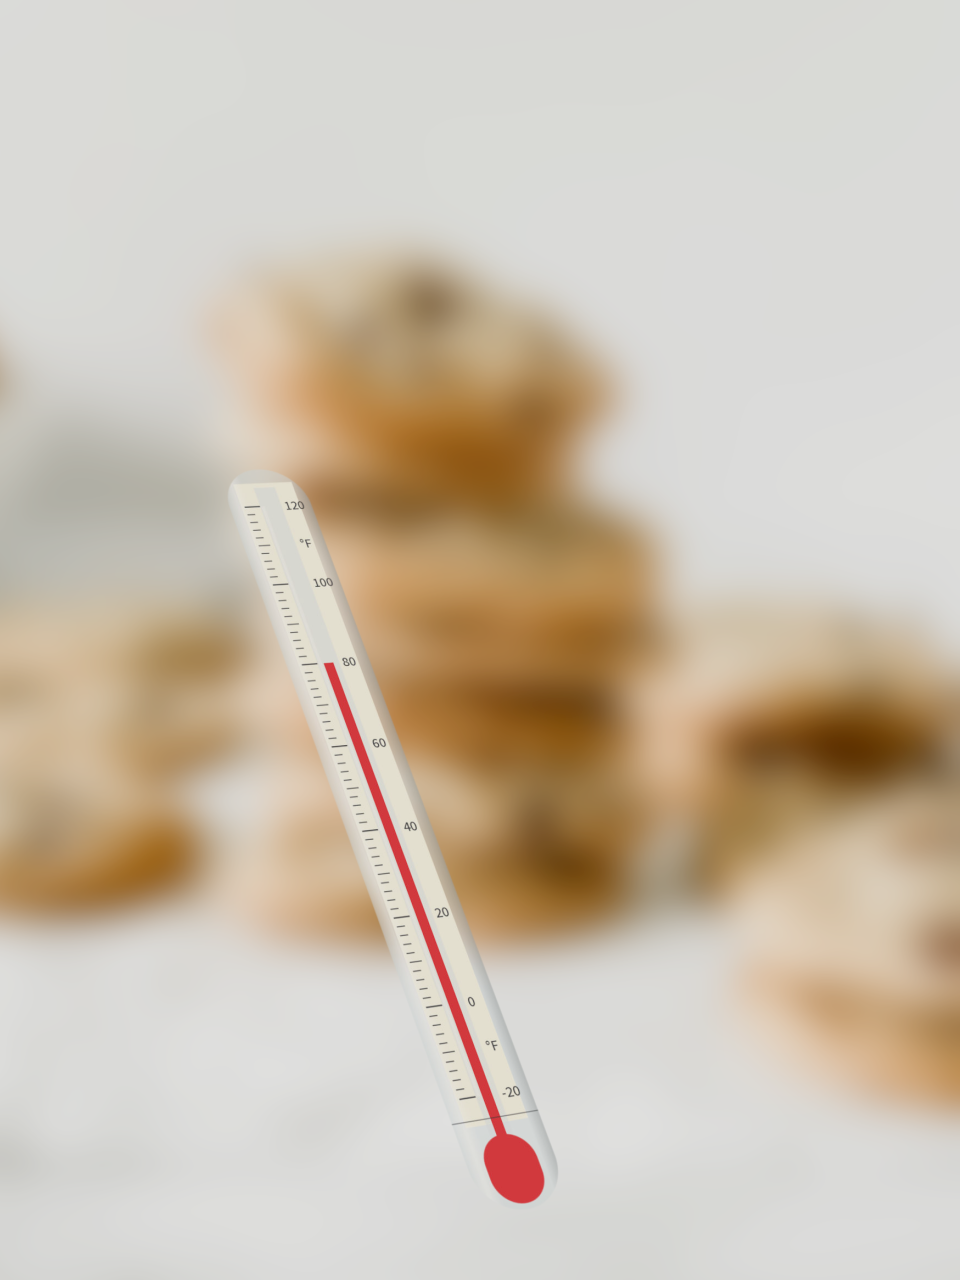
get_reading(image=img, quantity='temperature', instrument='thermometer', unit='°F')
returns 80 °F
